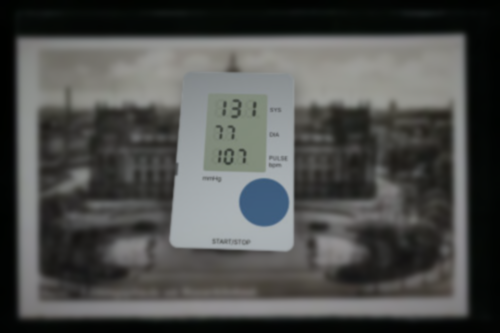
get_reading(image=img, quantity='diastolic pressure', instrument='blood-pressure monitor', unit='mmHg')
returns 77 mmHg
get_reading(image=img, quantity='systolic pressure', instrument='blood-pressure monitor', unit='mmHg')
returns 131 mmHg
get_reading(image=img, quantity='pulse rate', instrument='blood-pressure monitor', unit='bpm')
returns 107 bpm
